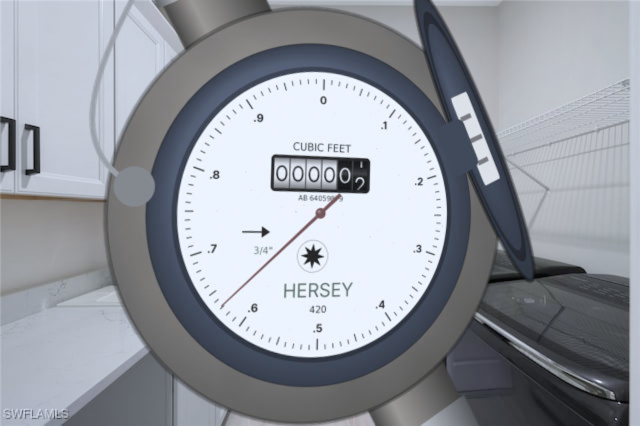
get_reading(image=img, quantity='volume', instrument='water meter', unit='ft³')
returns 1.63 ft³
